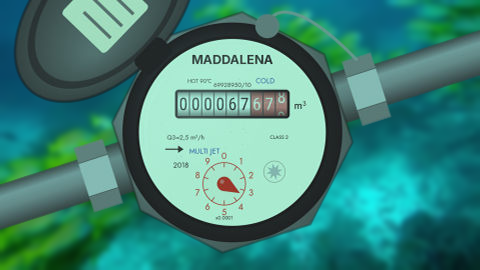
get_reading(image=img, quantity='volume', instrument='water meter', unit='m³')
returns 67.6783 m³
